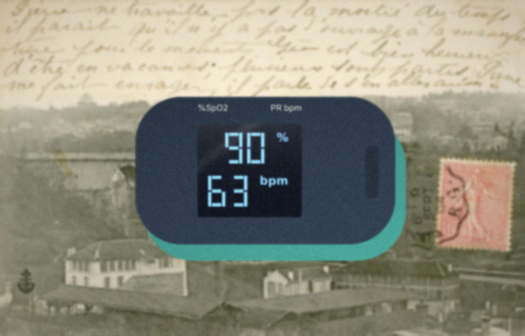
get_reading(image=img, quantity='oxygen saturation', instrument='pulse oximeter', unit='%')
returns 90 %
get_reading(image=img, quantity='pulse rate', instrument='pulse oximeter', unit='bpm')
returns 63 bpm
